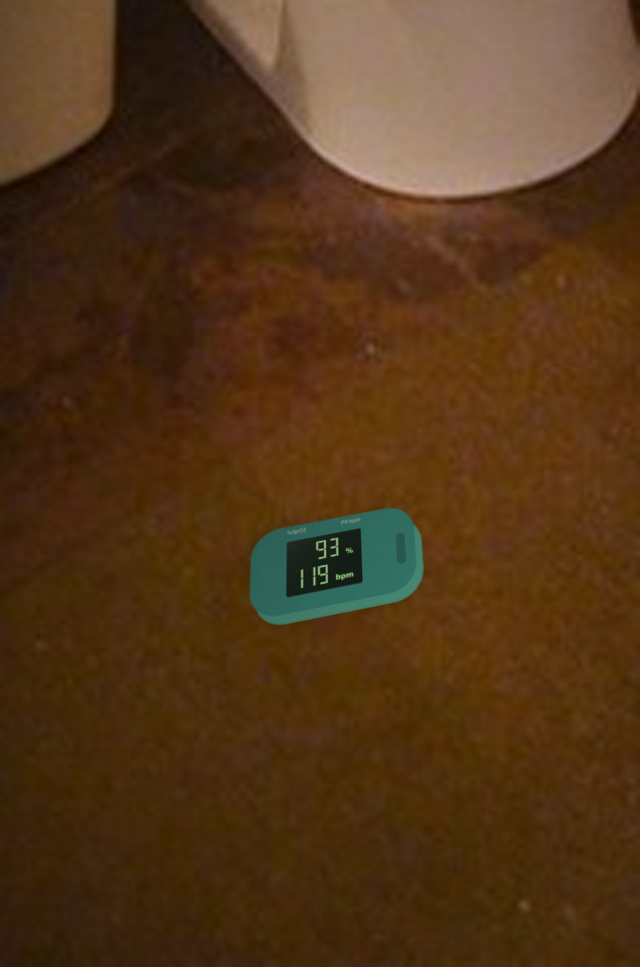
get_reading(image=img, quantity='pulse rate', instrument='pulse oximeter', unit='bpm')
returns 119 bpm
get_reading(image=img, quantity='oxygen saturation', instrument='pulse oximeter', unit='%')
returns 93 %
